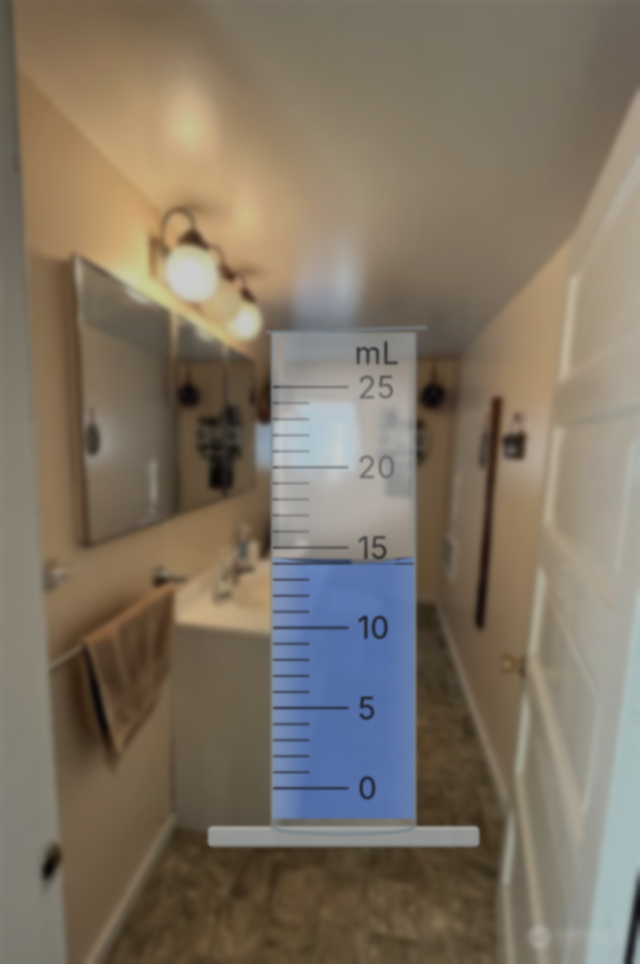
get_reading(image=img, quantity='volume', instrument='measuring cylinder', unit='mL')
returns 14 mL
